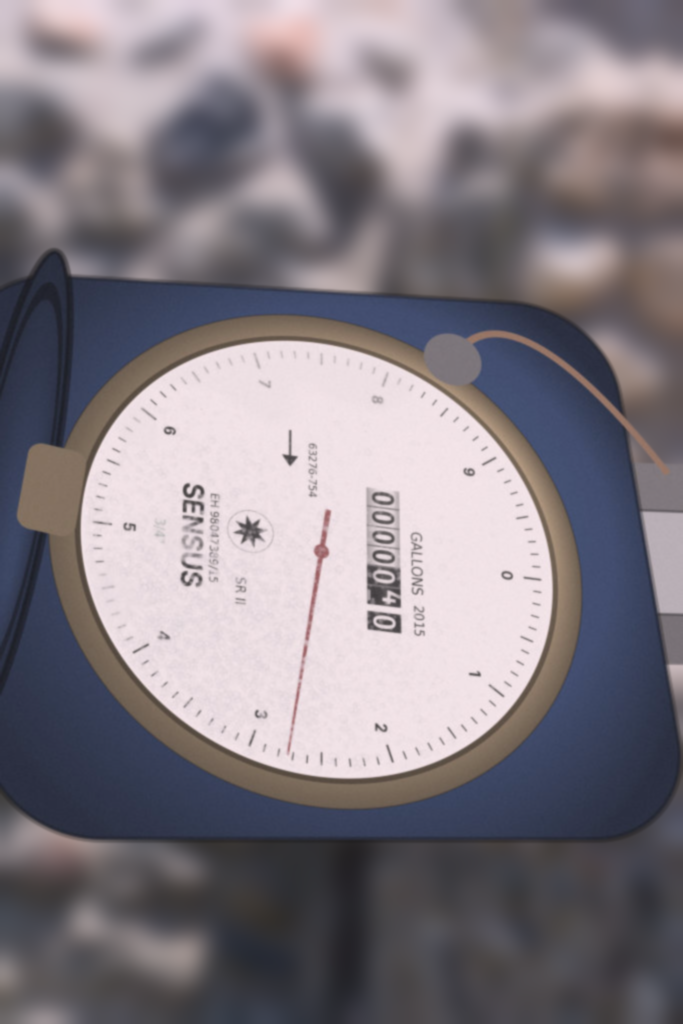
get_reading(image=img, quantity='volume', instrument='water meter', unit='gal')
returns 42.7 gal
